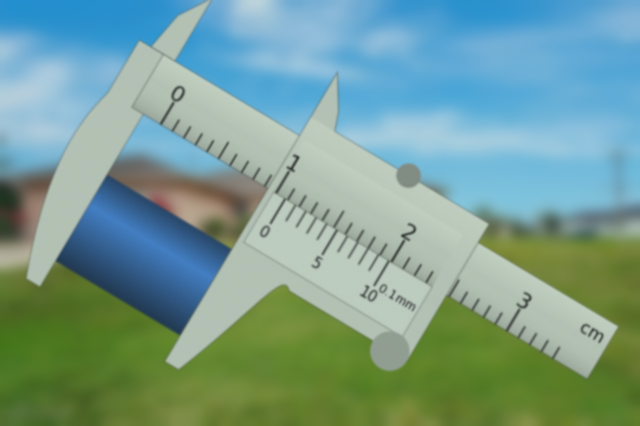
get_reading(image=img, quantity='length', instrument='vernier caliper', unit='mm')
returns 10.8 mm
